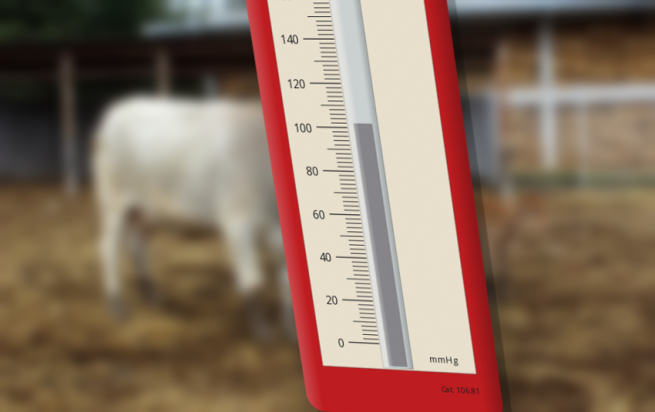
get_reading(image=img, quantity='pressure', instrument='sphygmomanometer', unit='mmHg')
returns 102 mmHg
